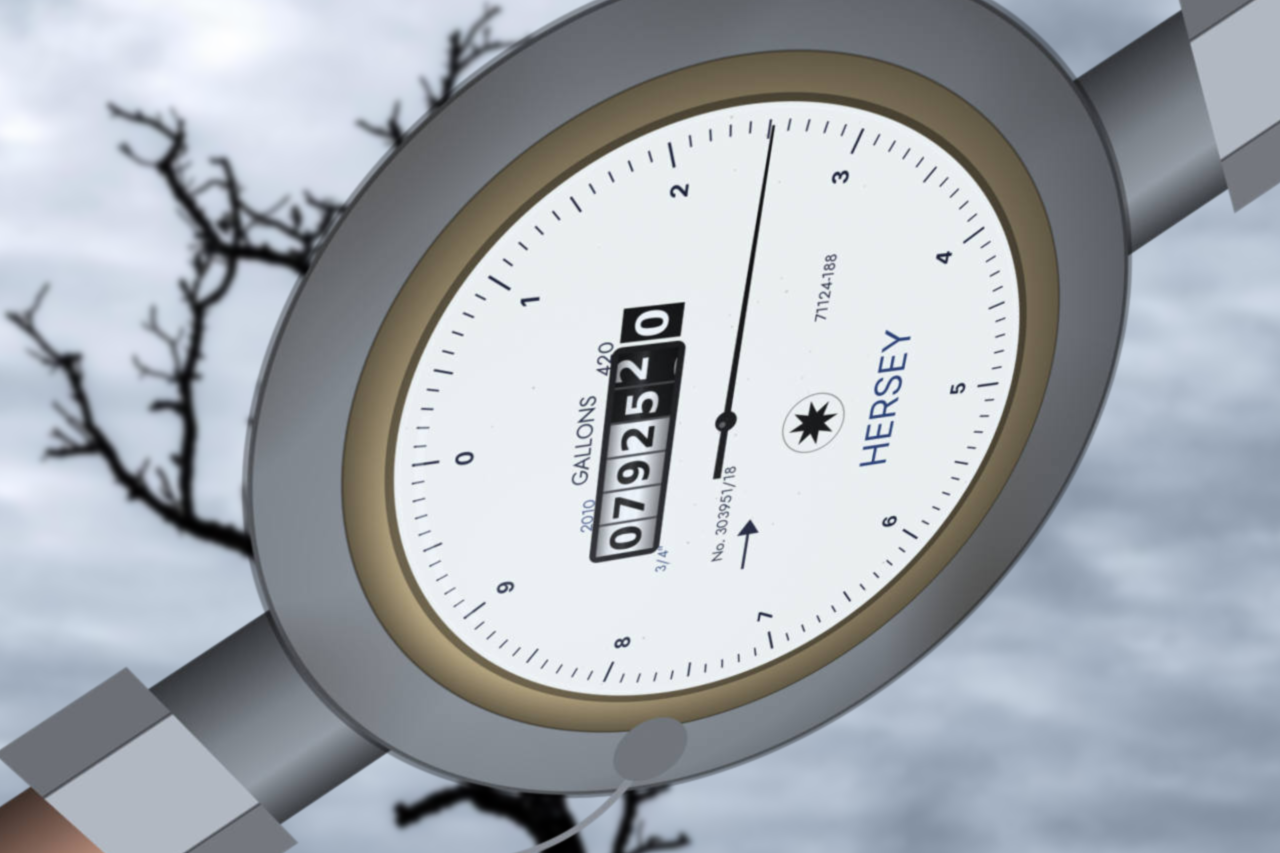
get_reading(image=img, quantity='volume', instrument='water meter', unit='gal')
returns 792522.5 gal
